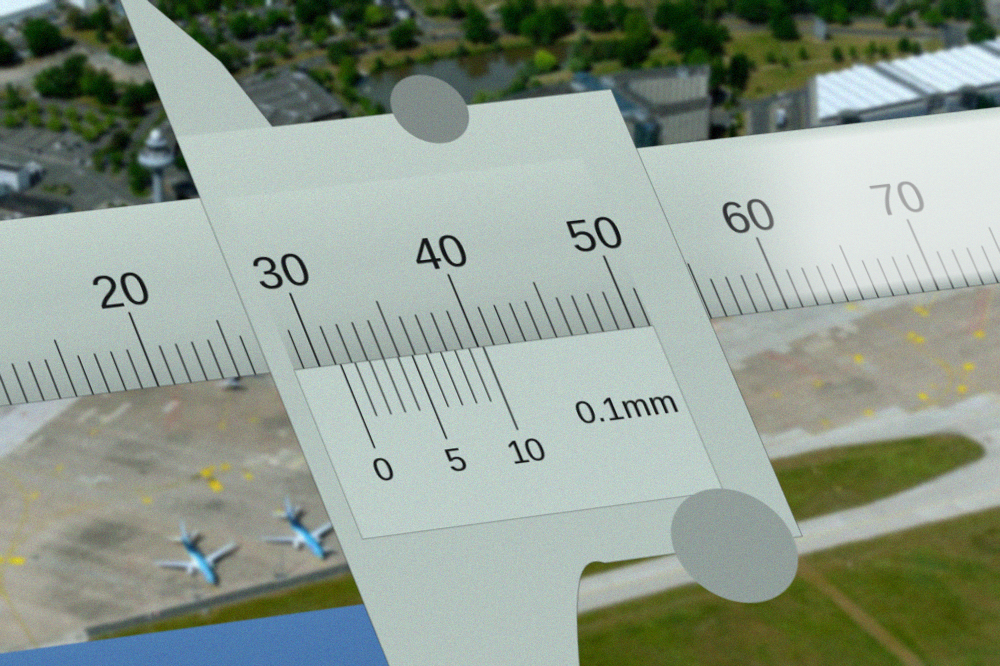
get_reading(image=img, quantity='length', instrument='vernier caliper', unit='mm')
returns 31.3 mm
